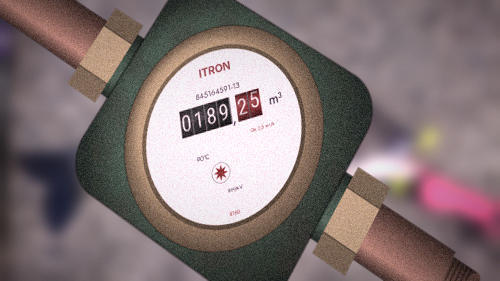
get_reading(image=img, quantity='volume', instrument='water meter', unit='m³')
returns 189.25 m³
